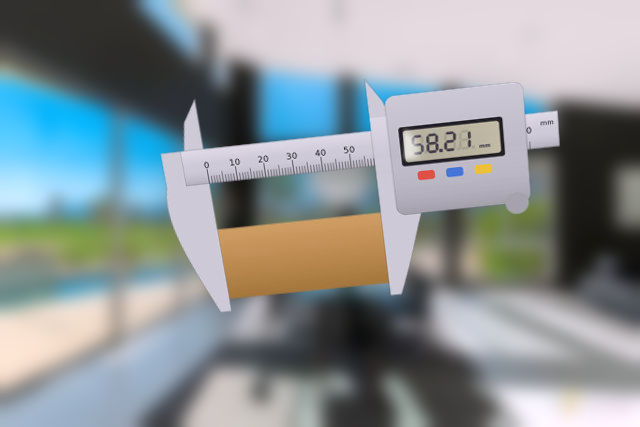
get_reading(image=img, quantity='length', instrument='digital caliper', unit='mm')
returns 58.21 mm
